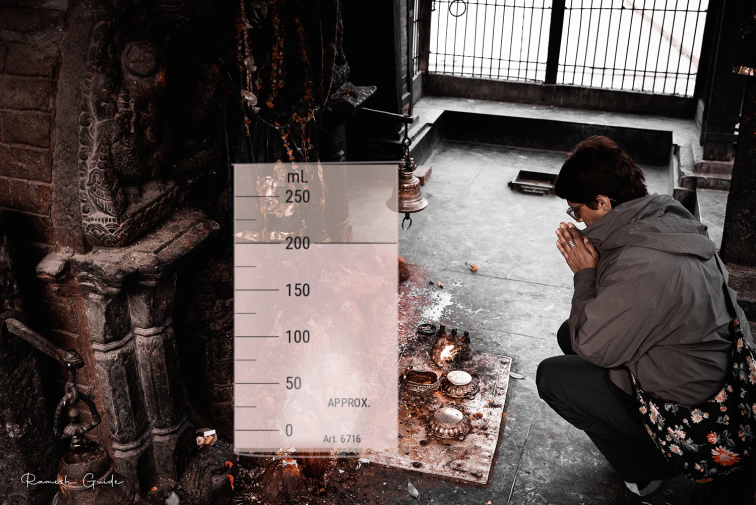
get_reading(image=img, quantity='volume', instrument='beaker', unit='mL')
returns 200 mL
